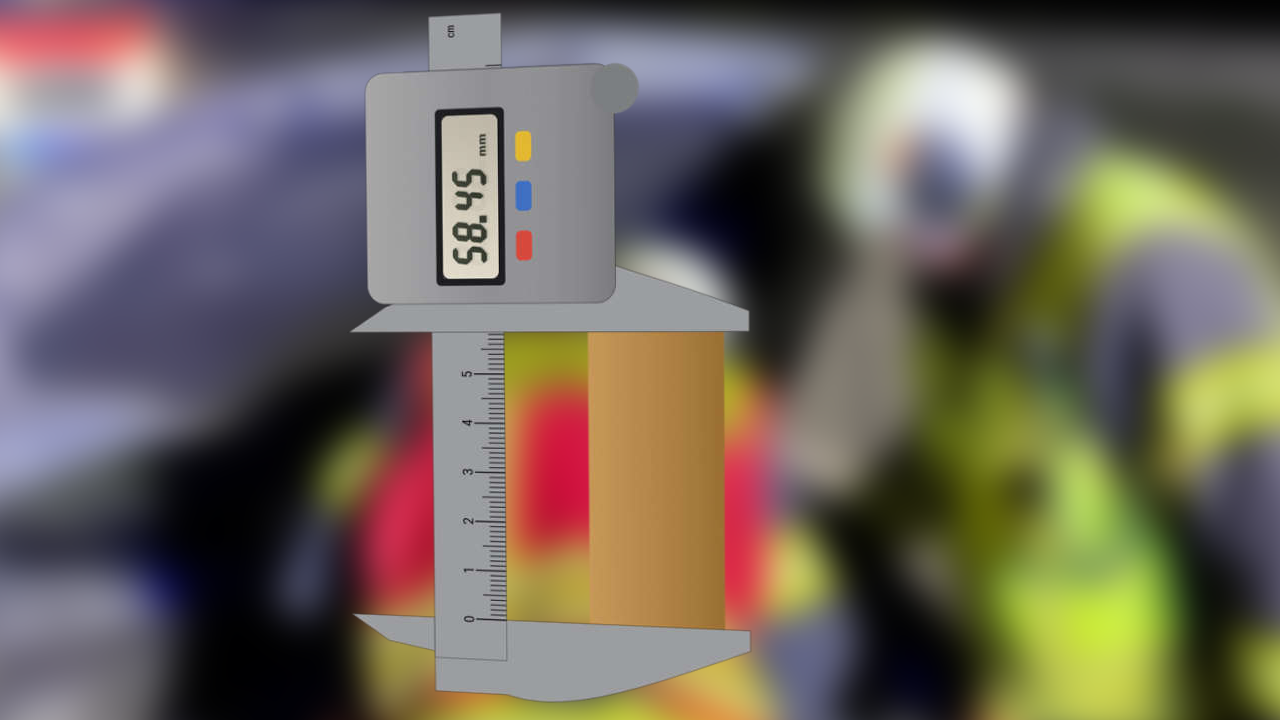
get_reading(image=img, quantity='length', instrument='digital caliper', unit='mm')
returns 58.45 mm
